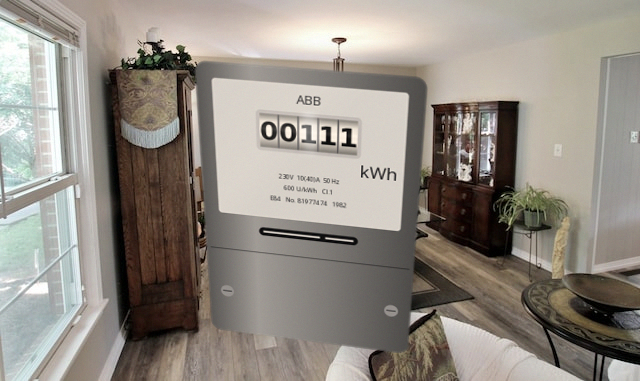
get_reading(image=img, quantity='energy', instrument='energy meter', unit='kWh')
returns 111 kWh
